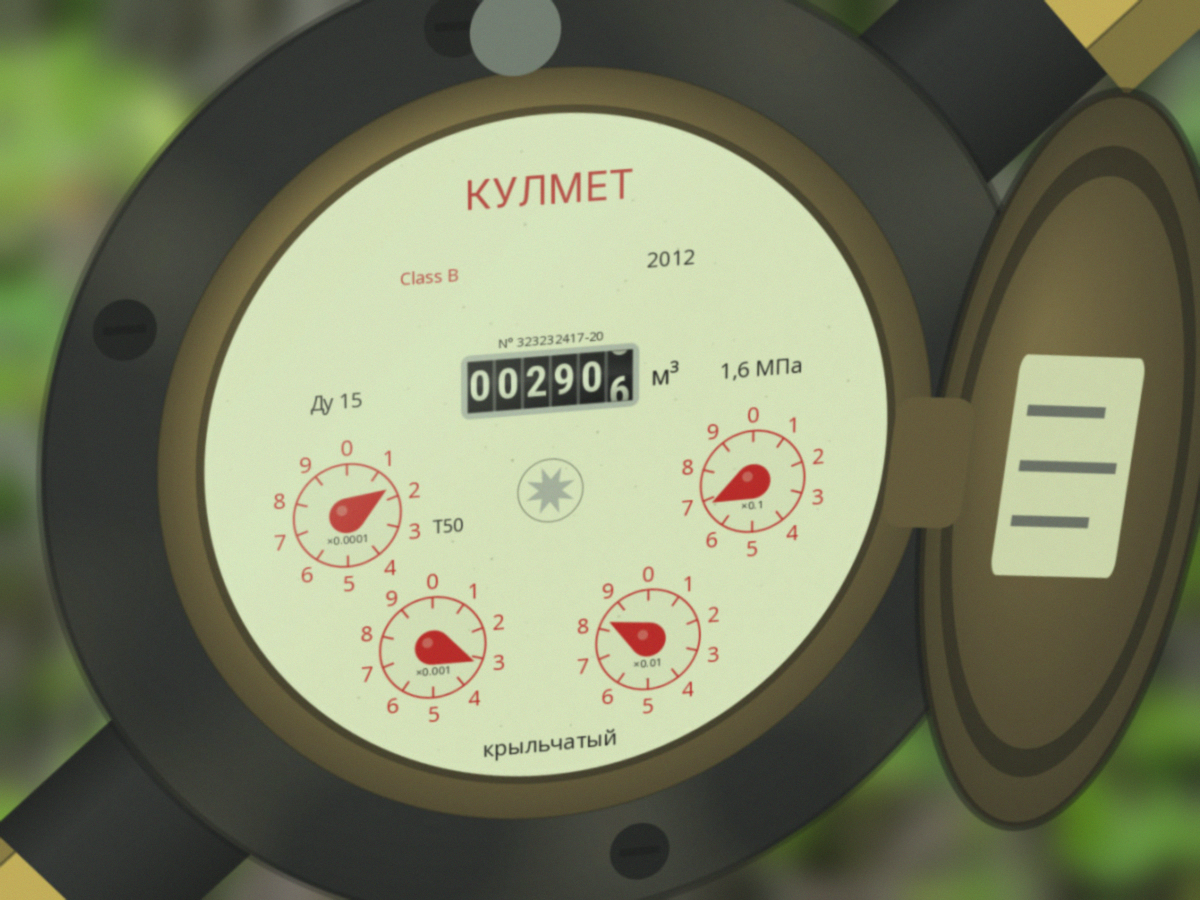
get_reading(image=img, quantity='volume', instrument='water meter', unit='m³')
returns 2905.6831 m³
